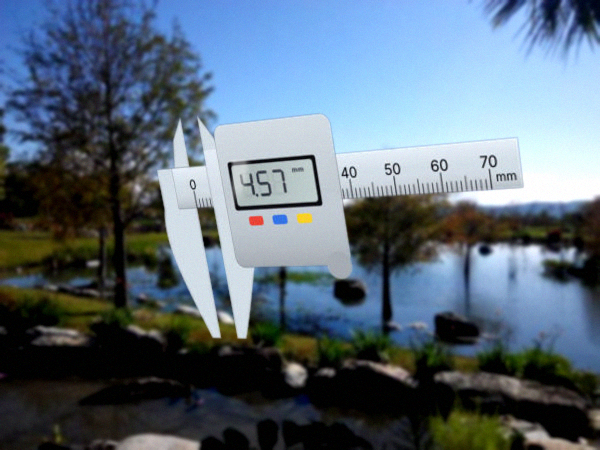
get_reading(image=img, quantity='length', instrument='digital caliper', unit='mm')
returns 4.57 mm
